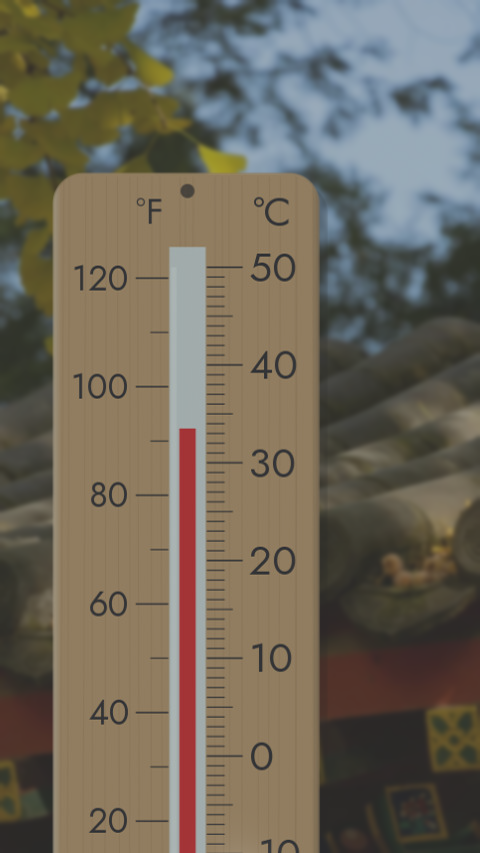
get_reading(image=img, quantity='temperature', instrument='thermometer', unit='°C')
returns 33.5 °C
